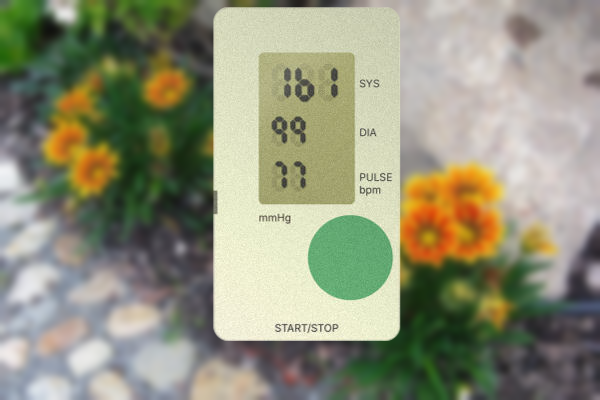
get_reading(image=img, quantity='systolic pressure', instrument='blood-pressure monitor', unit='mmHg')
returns 161 mmHg
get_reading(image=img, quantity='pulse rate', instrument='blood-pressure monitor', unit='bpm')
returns 77 bpm
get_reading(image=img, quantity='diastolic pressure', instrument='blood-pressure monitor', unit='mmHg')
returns 99 mmHg
